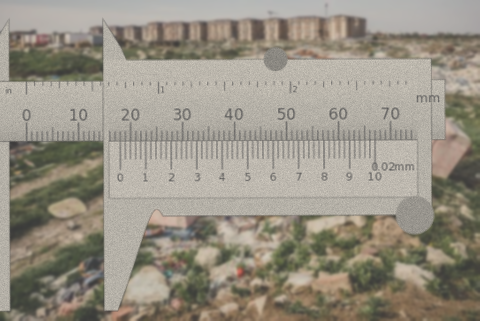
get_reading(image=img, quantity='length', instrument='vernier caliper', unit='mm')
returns 18.0 mm
